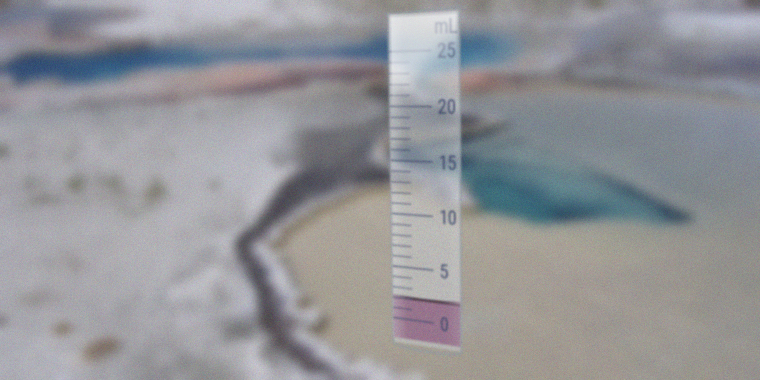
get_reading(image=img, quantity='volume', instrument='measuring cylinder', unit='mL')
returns 2 mL
